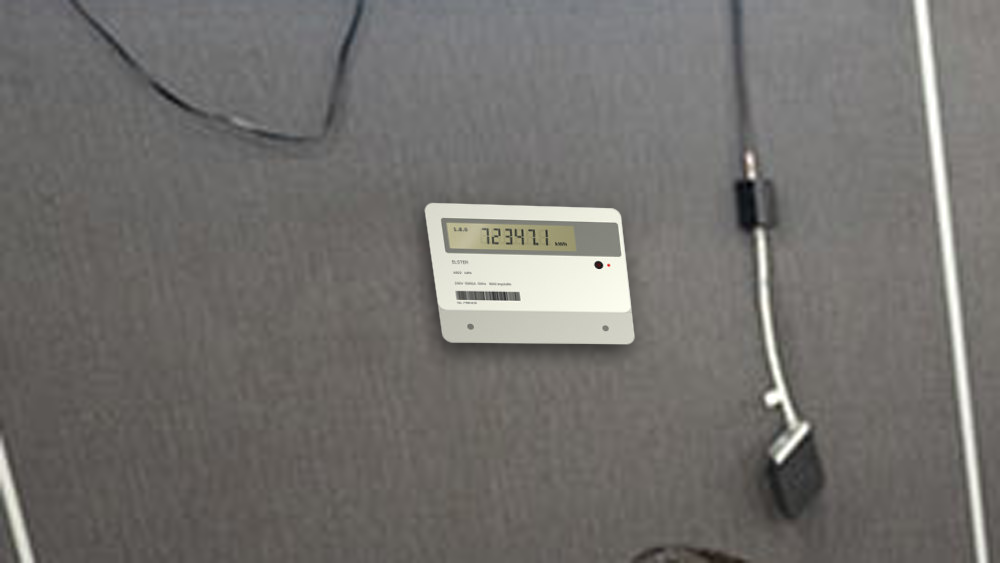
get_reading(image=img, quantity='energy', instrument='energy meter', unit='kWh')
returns 72347.1 kWh
